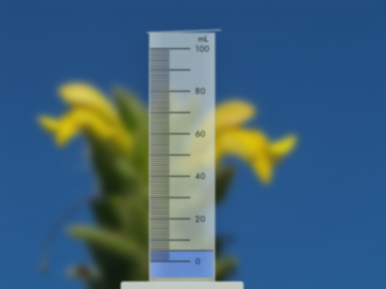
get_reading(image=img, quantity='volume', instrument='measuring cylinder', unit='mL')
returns 5 mL
